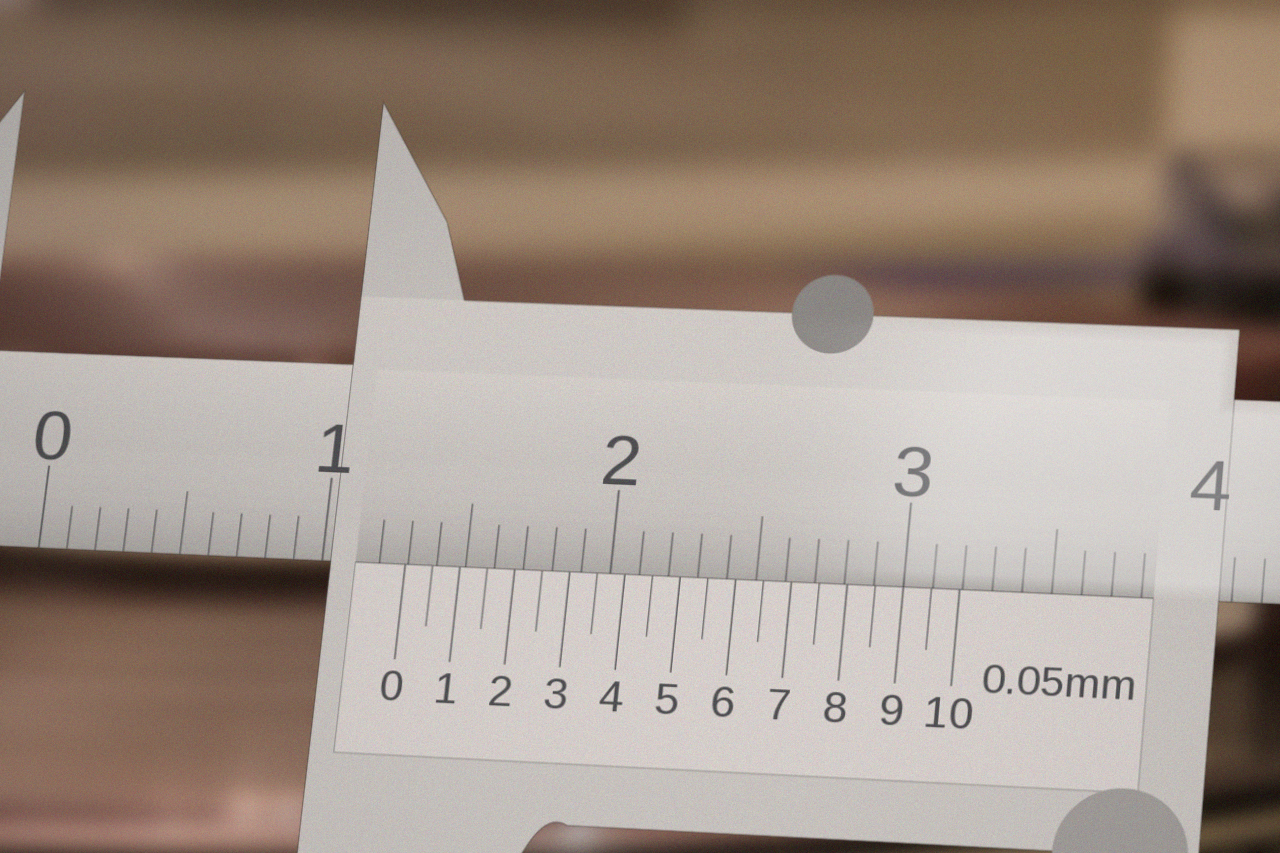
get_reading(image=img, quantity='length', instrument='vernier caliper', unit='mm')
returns 12.90 mm
